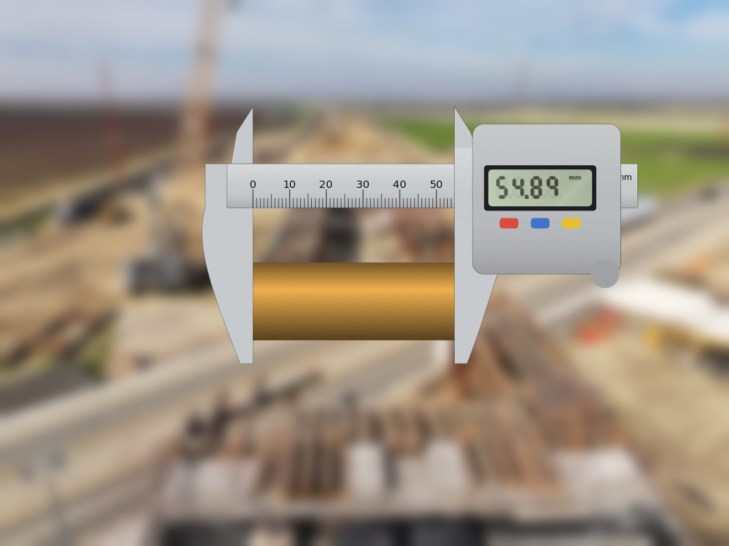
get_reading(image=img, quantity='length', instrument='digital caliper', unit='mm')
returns 54.89 mm
